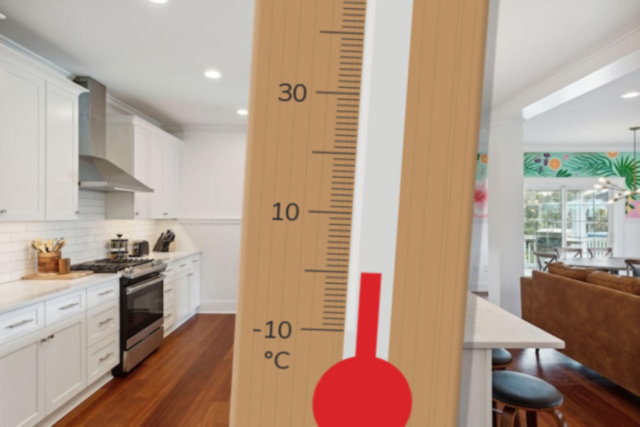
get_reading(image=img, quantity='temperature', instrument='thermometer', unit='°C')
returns 0 °C
